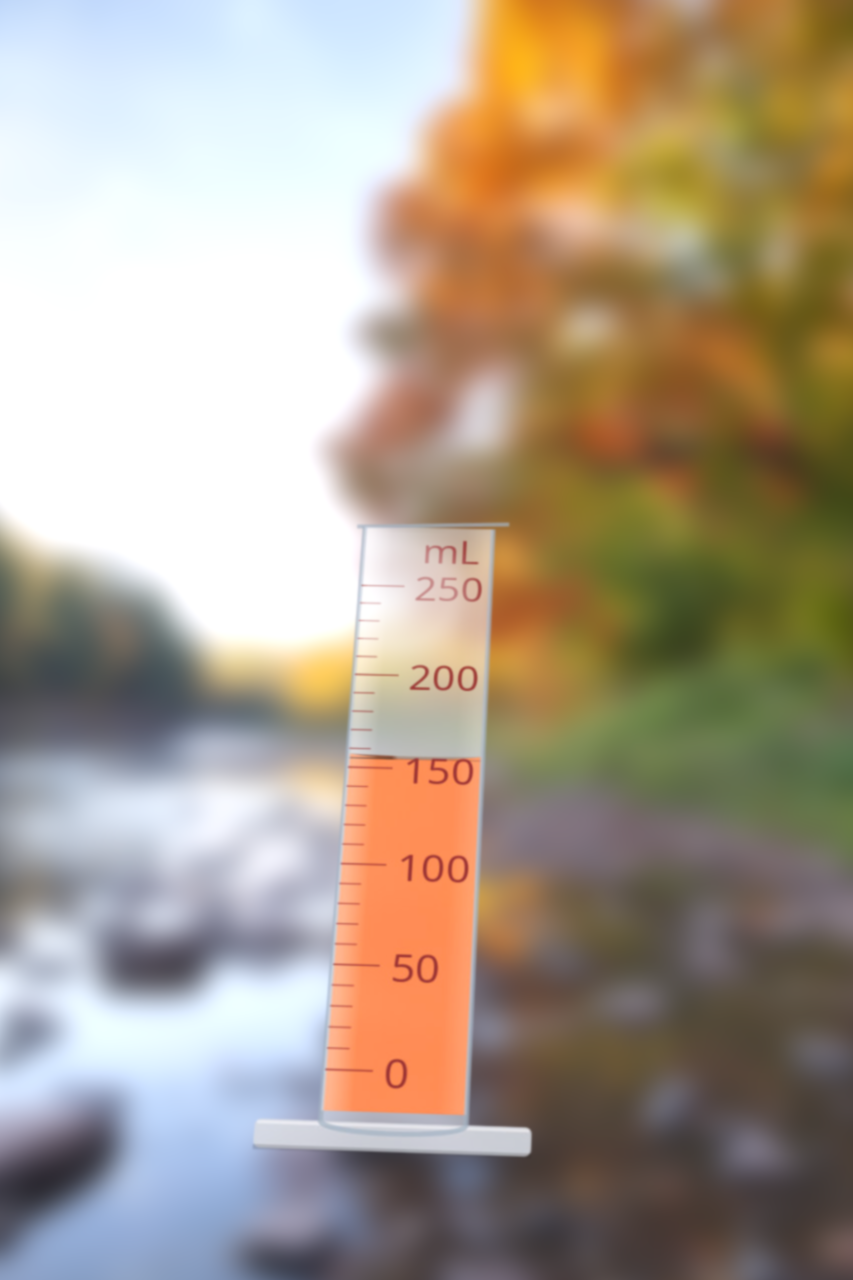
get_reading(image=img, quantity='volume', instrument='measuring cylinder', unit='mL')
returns 155 mL
